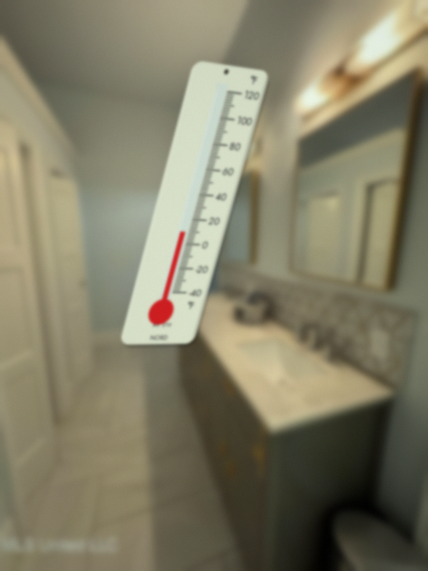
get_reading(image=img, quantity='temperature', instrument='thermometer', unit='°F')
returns 10 °F
